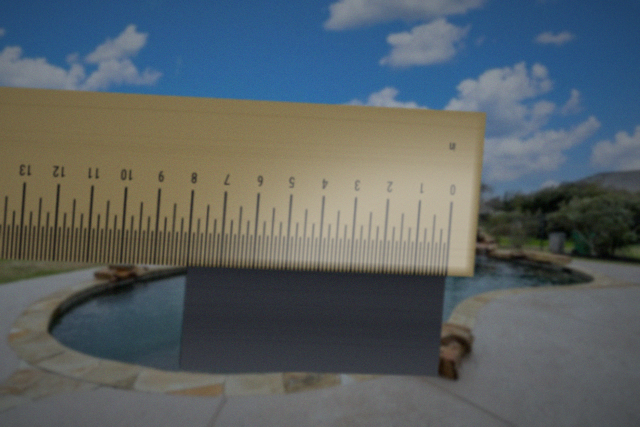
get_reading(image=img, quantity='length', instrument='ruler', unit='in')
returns 8 in
